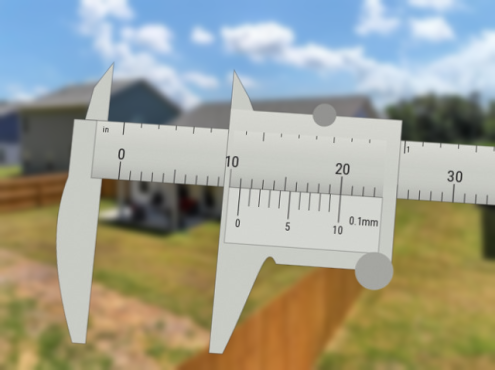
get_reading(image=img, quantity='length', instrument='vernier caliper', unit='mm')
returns 11.0 mm
